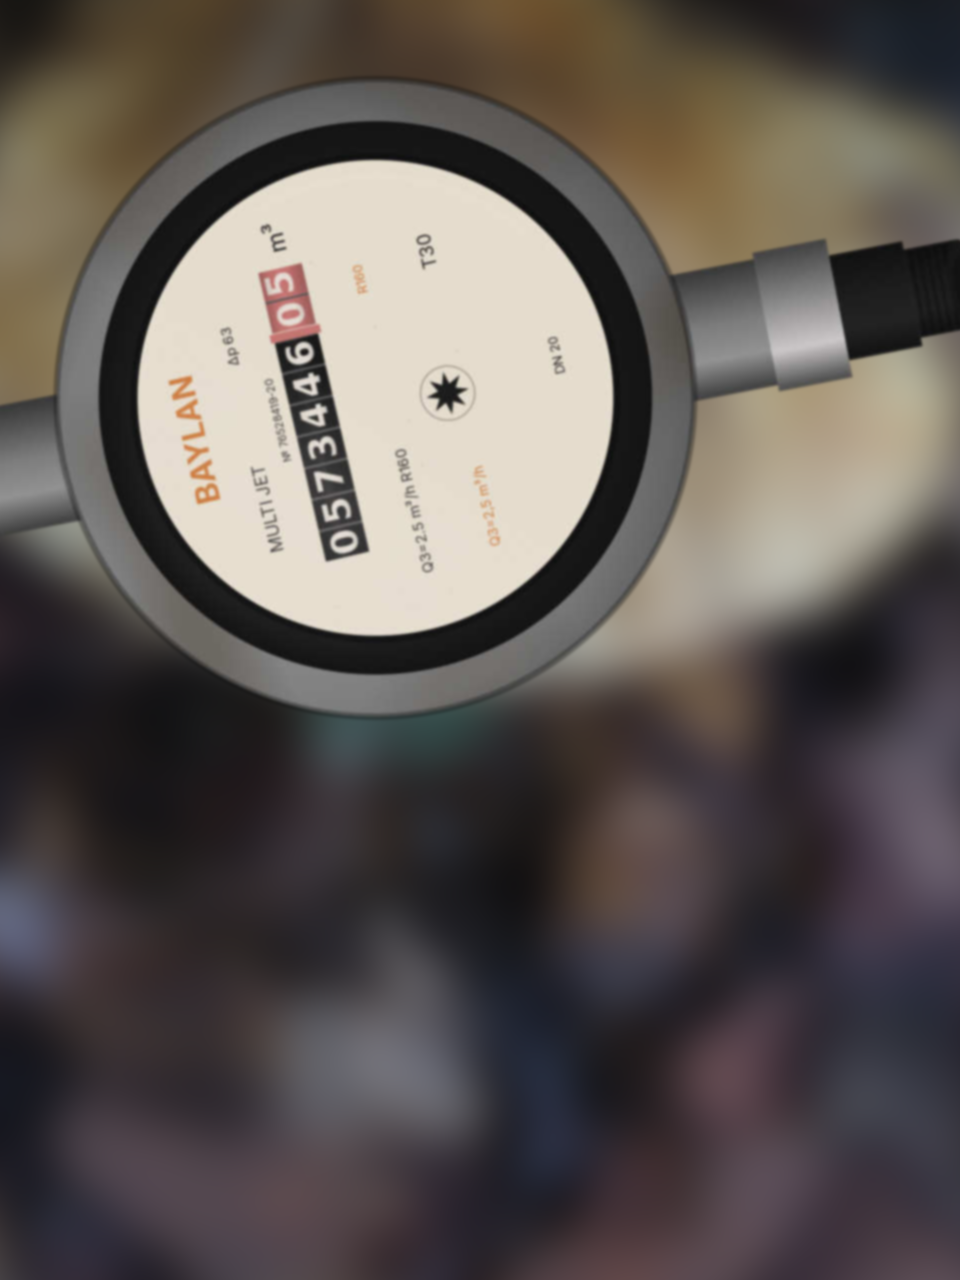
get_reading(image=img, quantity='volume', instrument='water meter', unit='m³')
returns 573446.05 m³
